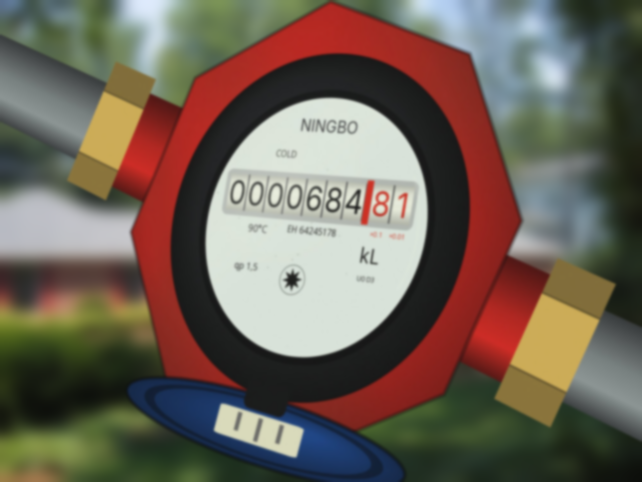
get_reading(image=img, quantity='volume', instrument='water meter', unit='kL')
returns 684.81 kL
